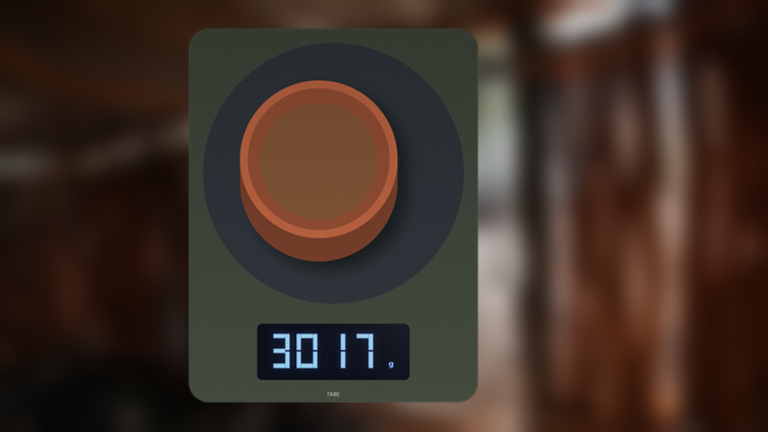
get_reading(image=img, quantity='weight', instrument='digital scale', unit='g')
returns 3017 g
